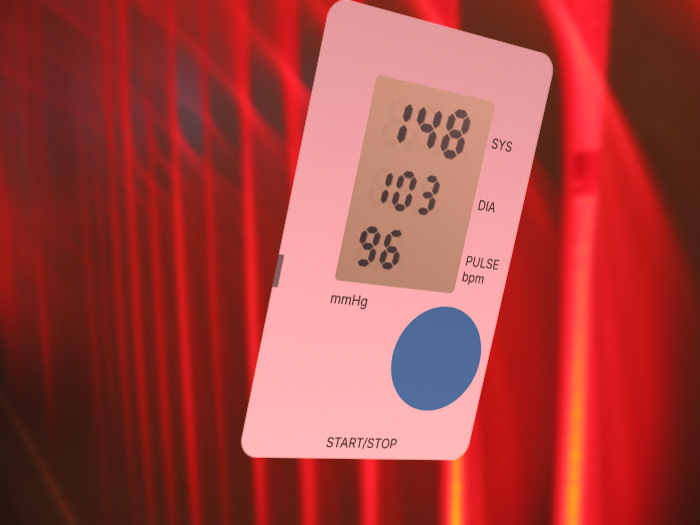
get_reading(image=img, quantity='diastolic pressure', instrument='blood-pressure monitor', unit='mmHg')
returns 103 mmHg
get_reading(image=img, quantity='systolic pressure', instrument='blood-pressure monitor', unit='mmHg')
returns 148 mmHg
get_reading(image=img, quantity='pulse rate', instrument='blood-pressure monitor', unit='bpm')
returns 96 bpm
